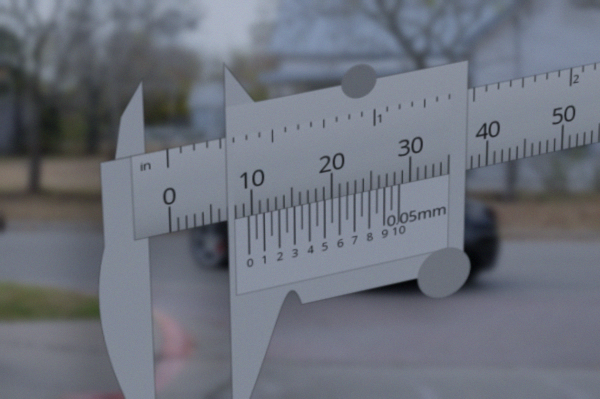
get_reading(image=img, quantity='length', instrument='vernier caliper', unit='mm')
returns 9.6 mm
